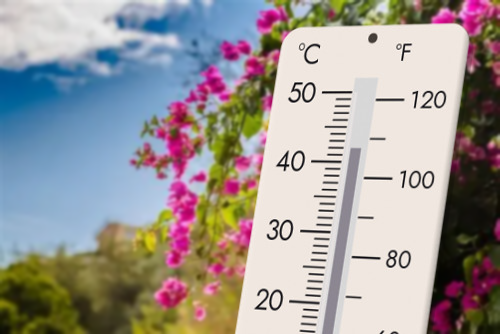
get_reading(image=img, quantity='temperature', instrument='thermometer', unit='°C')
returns 42 °C
